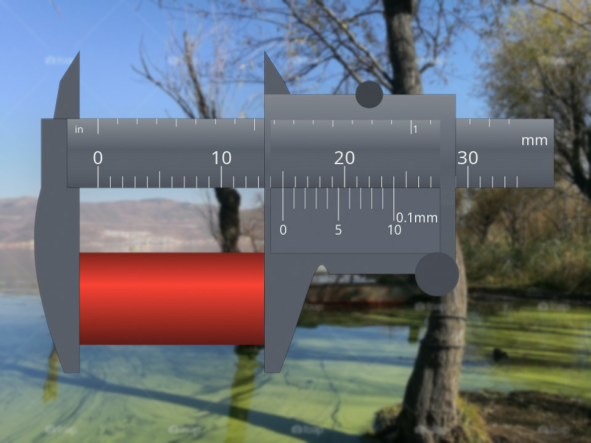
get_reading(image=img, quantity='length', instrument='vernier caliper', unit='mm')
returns 15.0 mm
